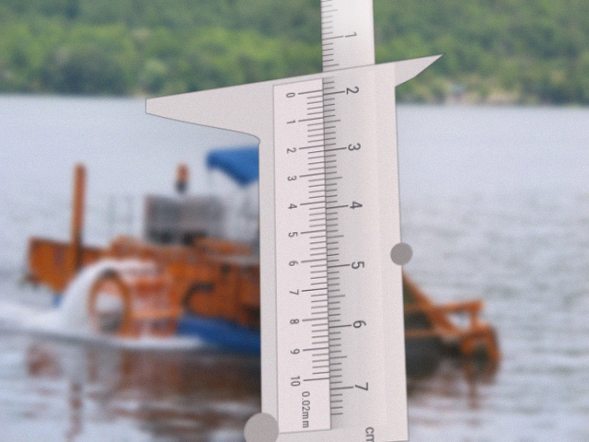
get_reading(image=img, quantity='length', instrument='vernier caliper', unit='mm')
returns 19.2 mm
